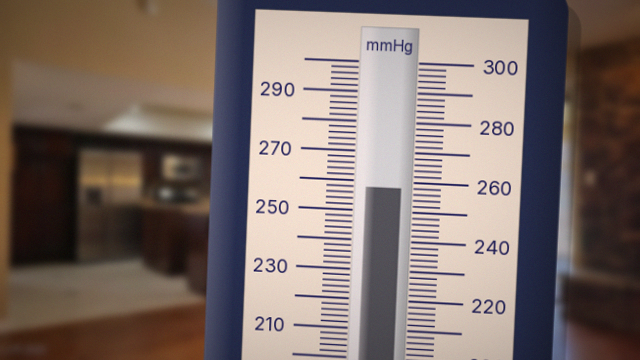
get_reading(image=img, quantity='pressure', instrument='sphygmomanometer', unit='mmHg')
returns 258 mmHg
